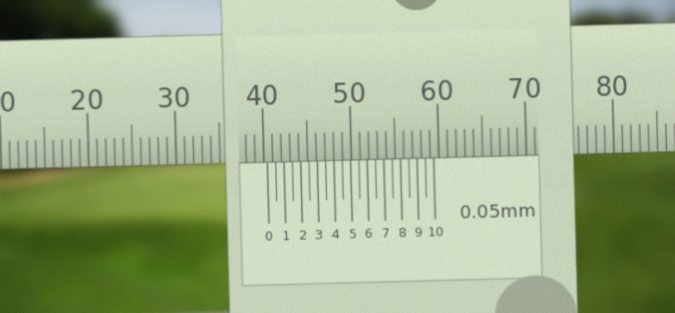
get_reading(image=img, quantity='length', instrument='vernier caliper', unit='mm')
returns 40.4 mm
